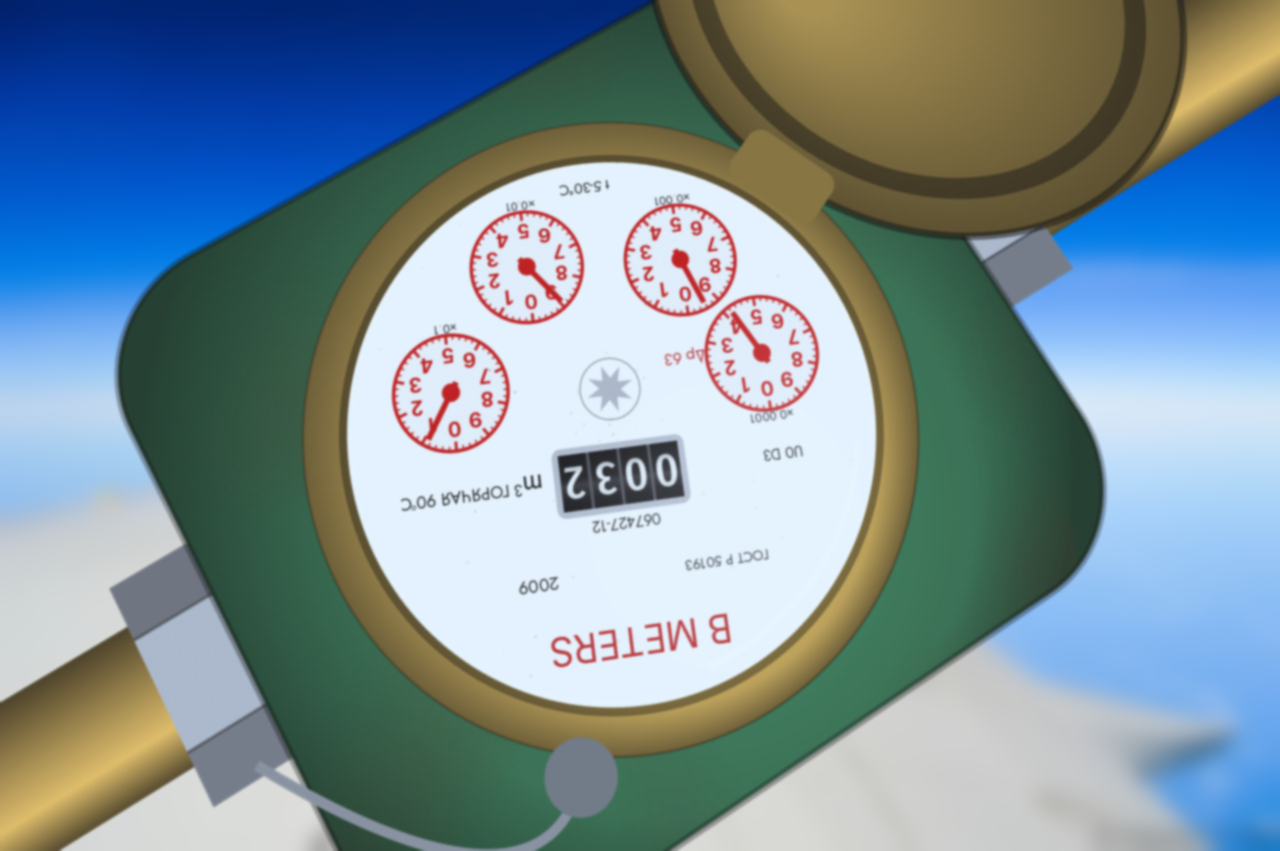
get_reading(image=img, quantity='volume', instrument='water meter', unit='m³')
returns 32.0894 m³
